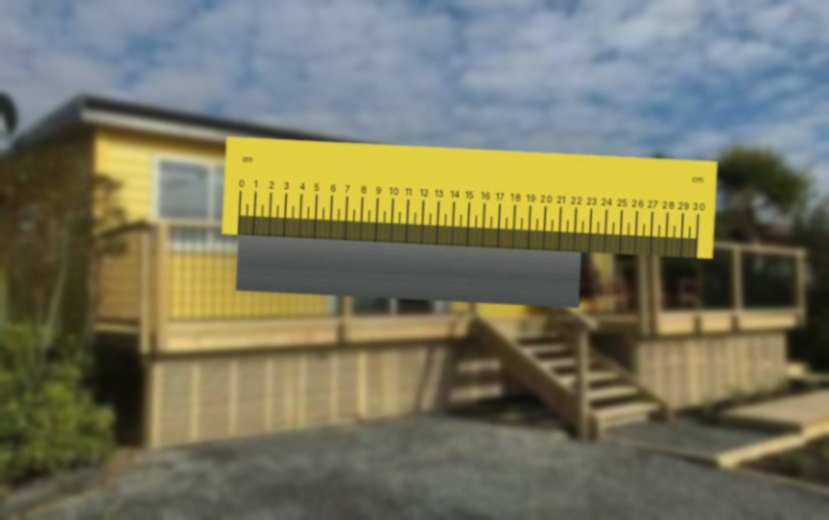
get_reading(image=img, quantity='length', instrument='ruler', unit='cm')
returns 22.5 cm
